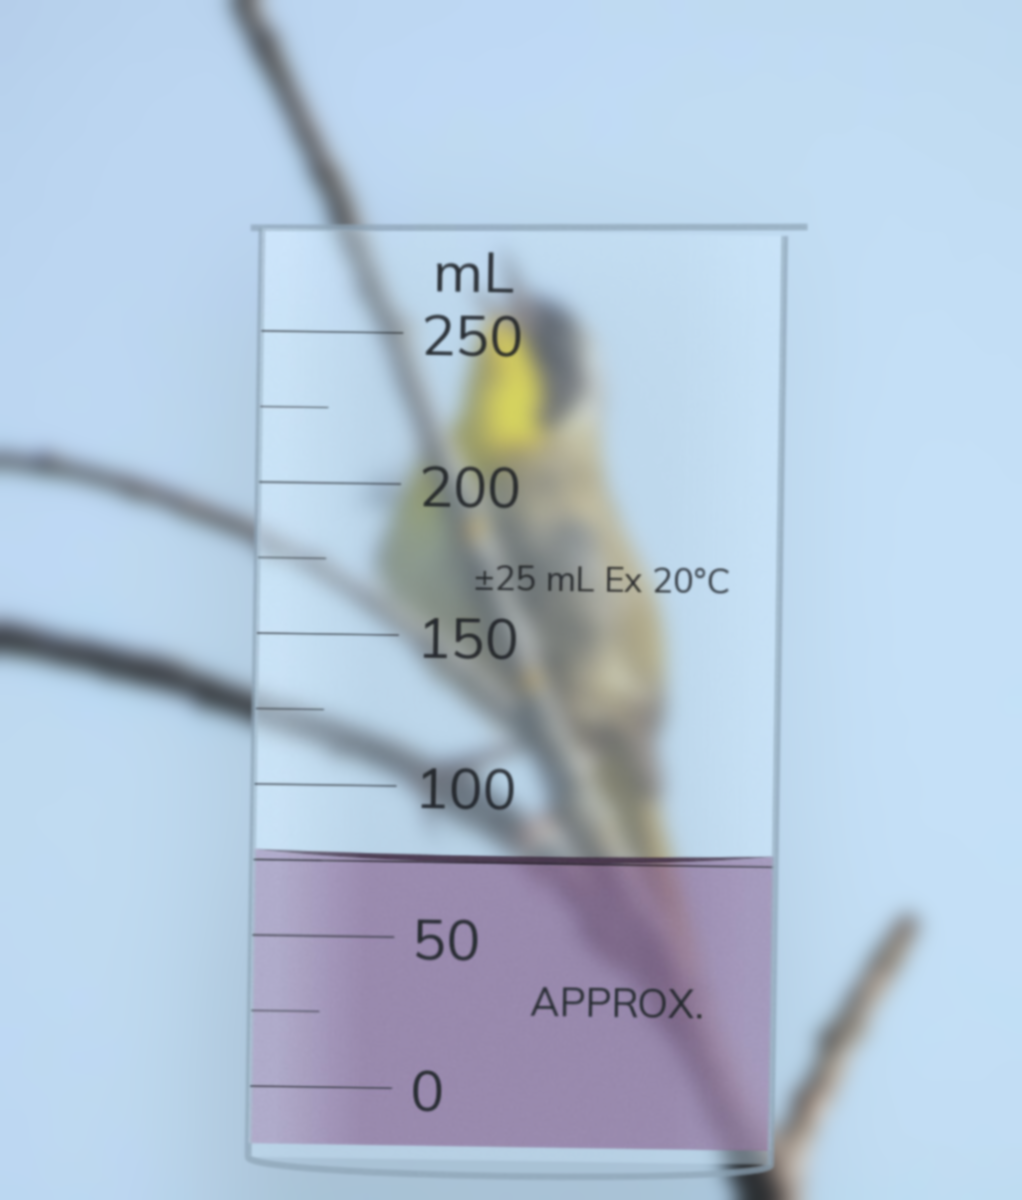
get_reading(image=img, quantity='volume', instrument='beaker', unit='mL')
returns 75 mL
